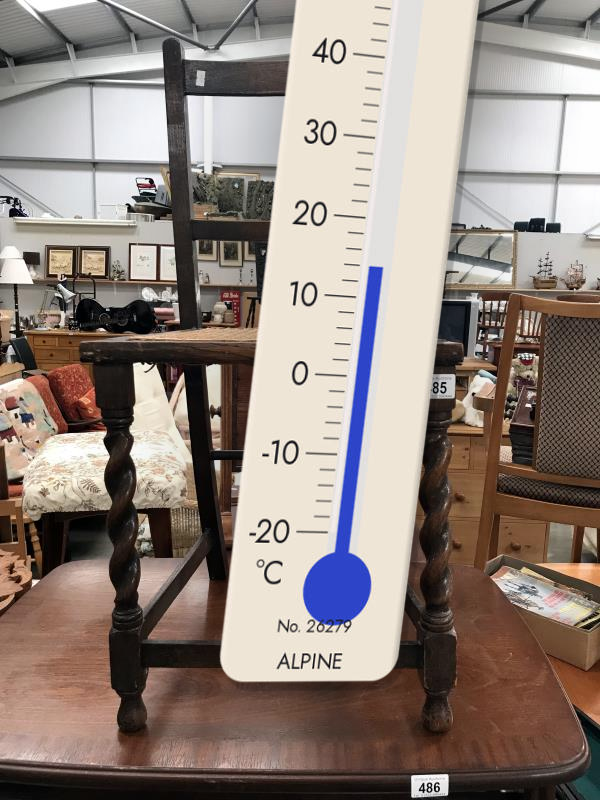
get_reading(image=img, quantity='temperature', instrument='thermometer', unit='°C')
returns 14 °C
